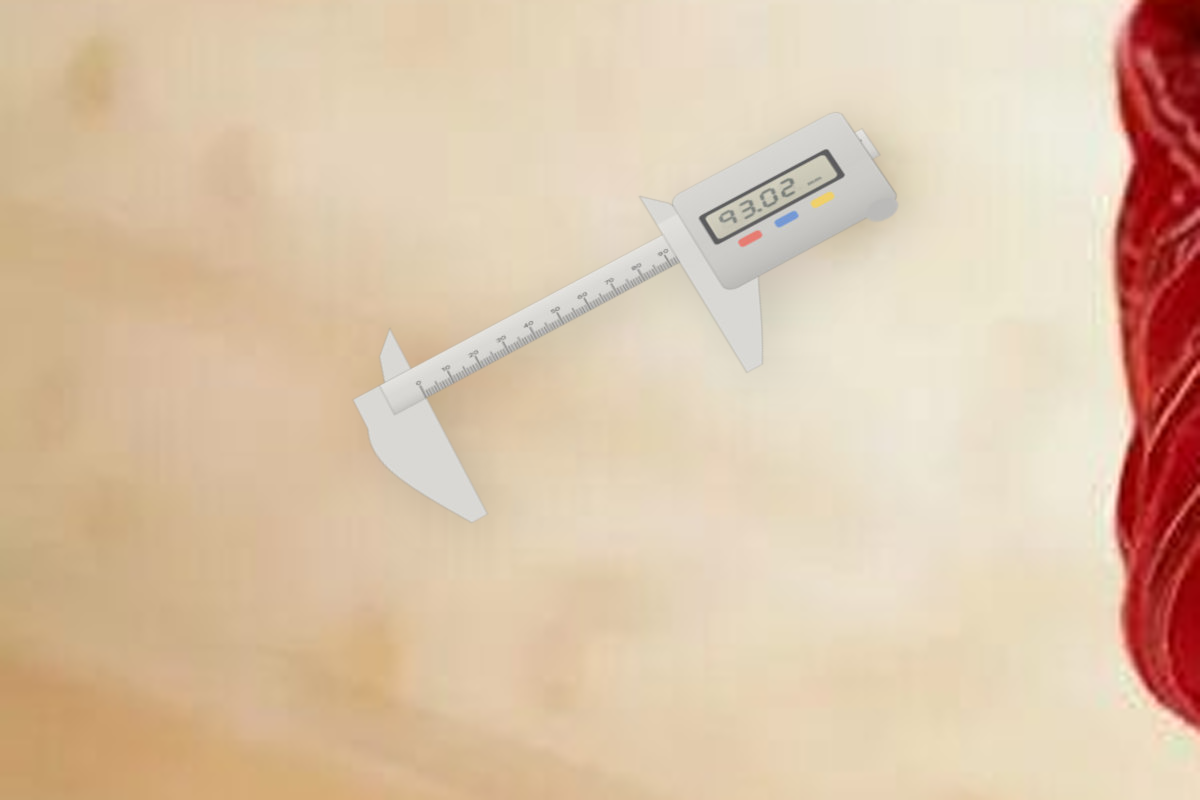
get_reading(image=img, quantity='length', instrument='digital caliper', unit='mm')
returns 93.02 mm
